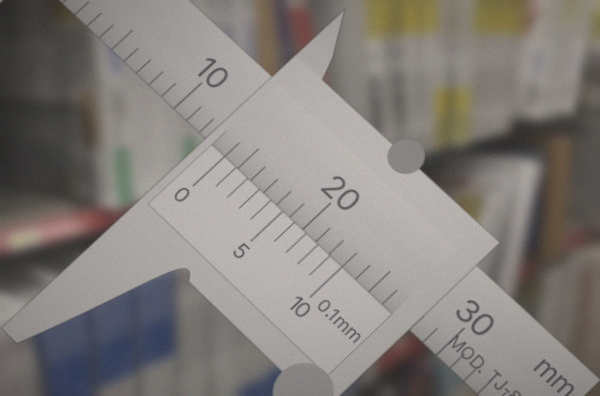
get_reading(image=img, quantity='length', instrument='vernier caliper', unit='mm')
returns 14.0 mm
